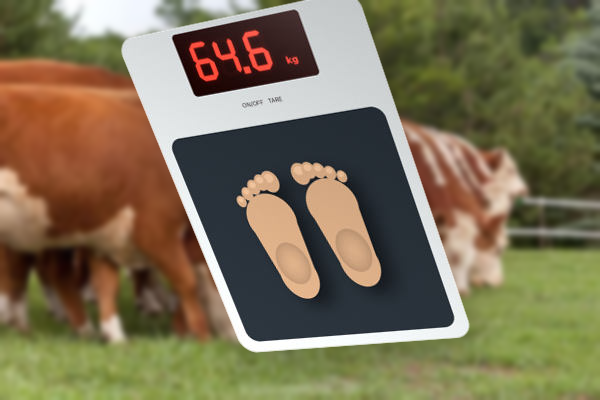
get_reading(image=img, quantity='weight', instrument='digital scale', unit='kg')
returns 64.6 kg
